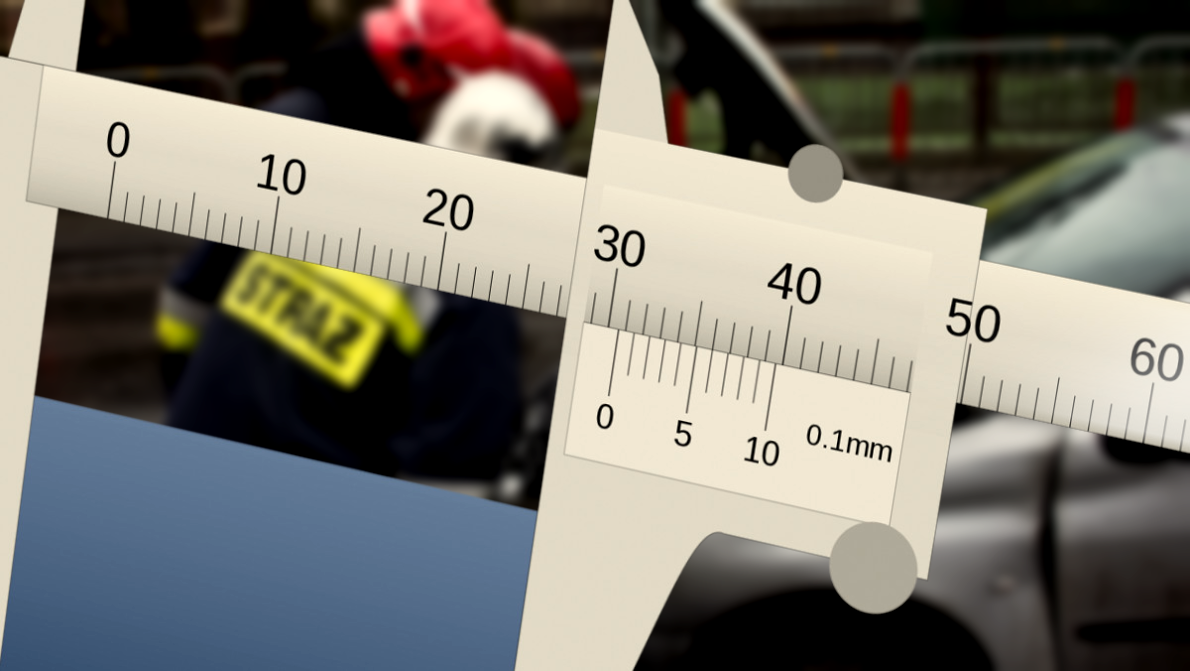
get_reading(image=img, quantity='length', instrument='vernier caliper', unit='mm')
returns 30.6 mm
